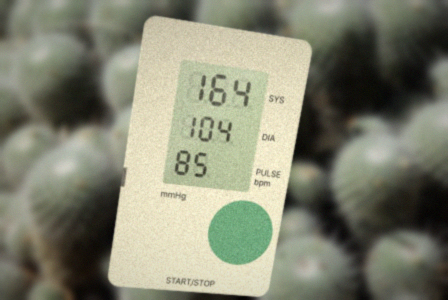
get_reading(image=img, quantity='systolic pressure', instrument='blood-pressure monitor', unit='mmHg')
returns 164 mmHg
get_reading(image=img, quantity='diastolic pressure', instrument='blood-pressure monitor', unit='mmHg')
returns 104 mmHg
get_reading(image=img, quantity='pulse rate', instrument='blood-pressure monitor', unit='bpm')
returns 85 bpm
